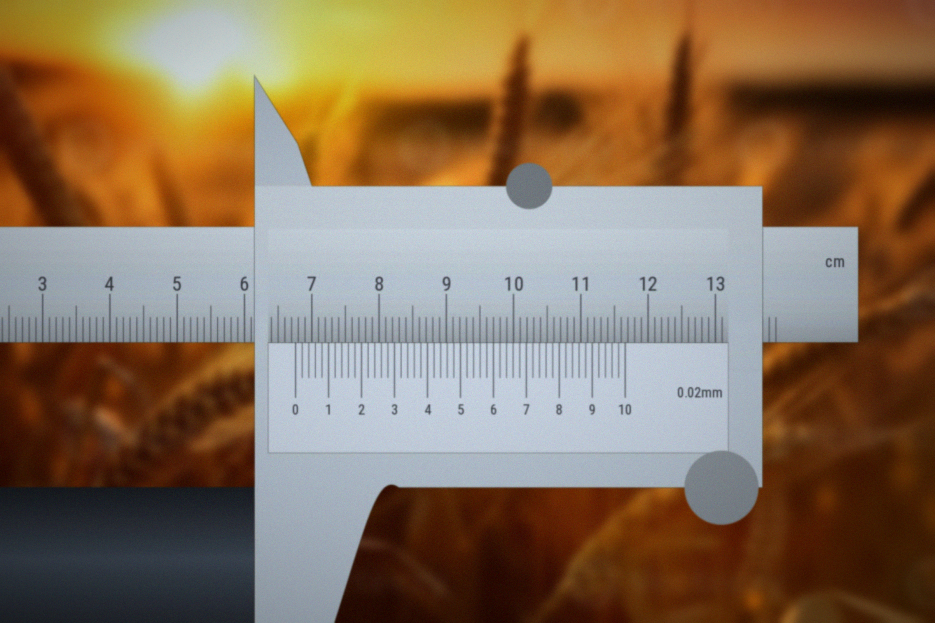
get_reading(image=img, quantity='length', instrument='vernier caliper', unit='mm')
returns 67.6 mm
